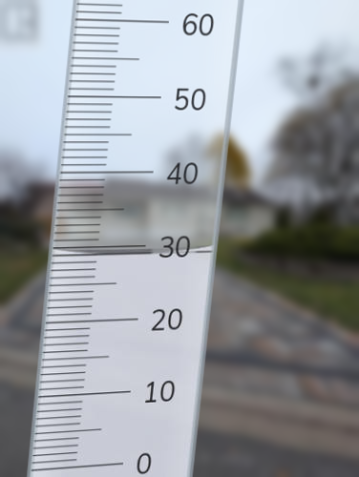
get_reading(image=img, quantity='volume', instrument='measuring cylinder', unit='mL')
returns 29 mL
